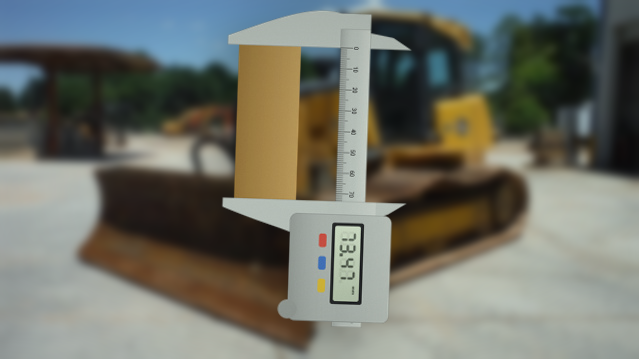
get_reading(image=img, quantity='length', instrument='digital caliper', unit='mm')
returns 73.47 mm
